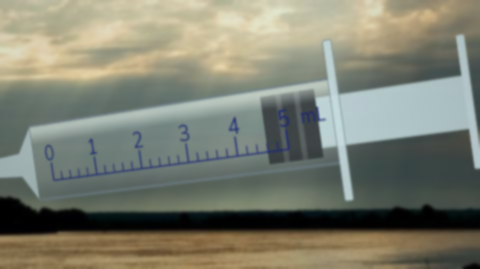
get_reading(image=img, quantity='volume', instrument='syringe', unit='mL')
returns 4.6 mL
